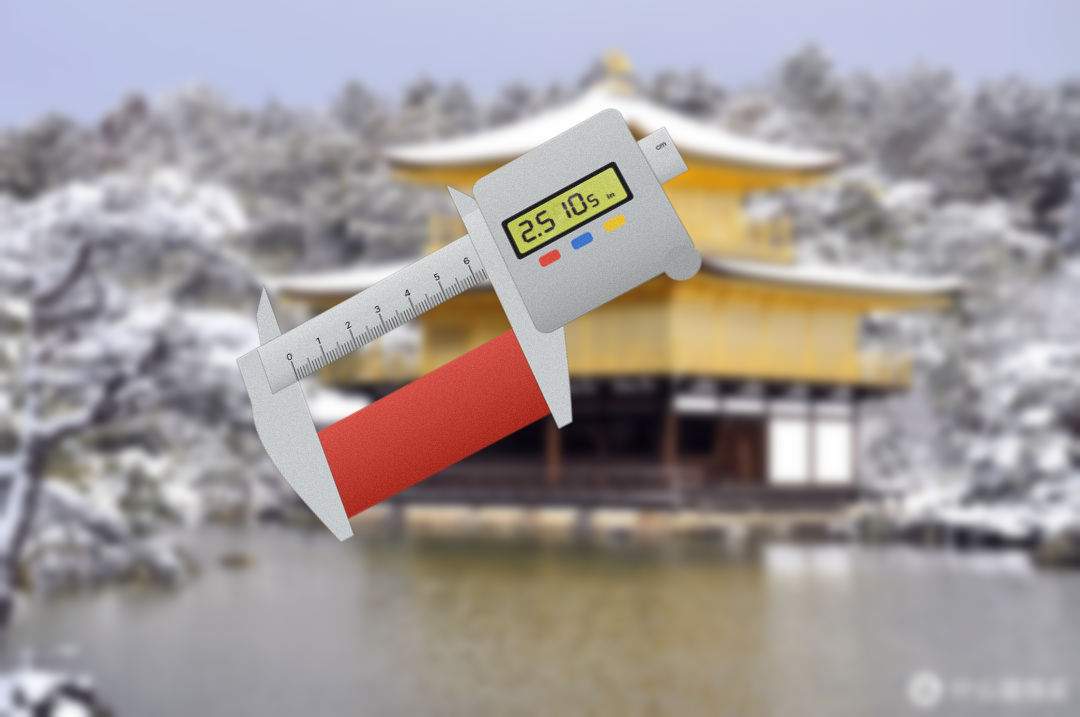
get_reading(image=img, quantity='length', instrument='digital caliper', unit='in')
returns 2.5105 in
